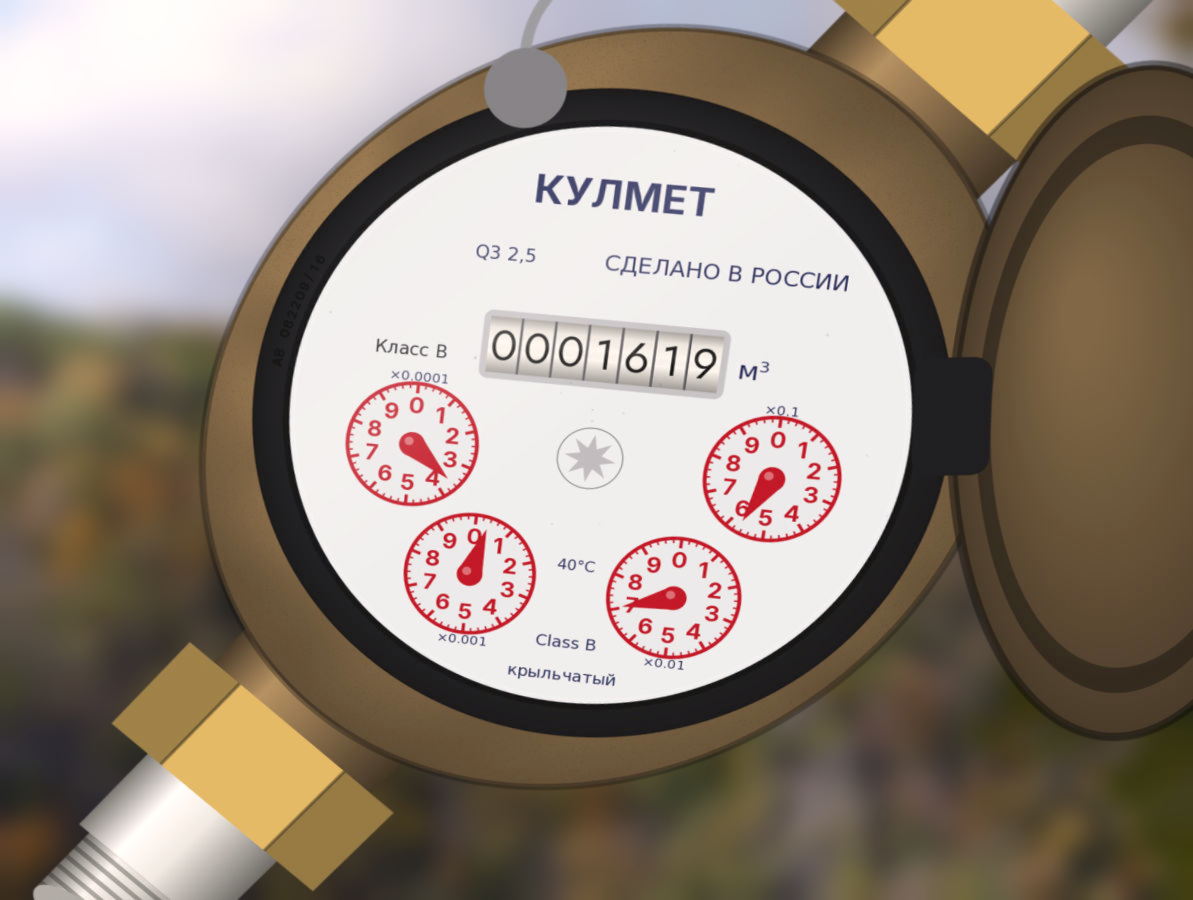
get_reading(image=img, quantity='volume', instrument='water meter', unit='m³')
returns 1619.5703 m³
